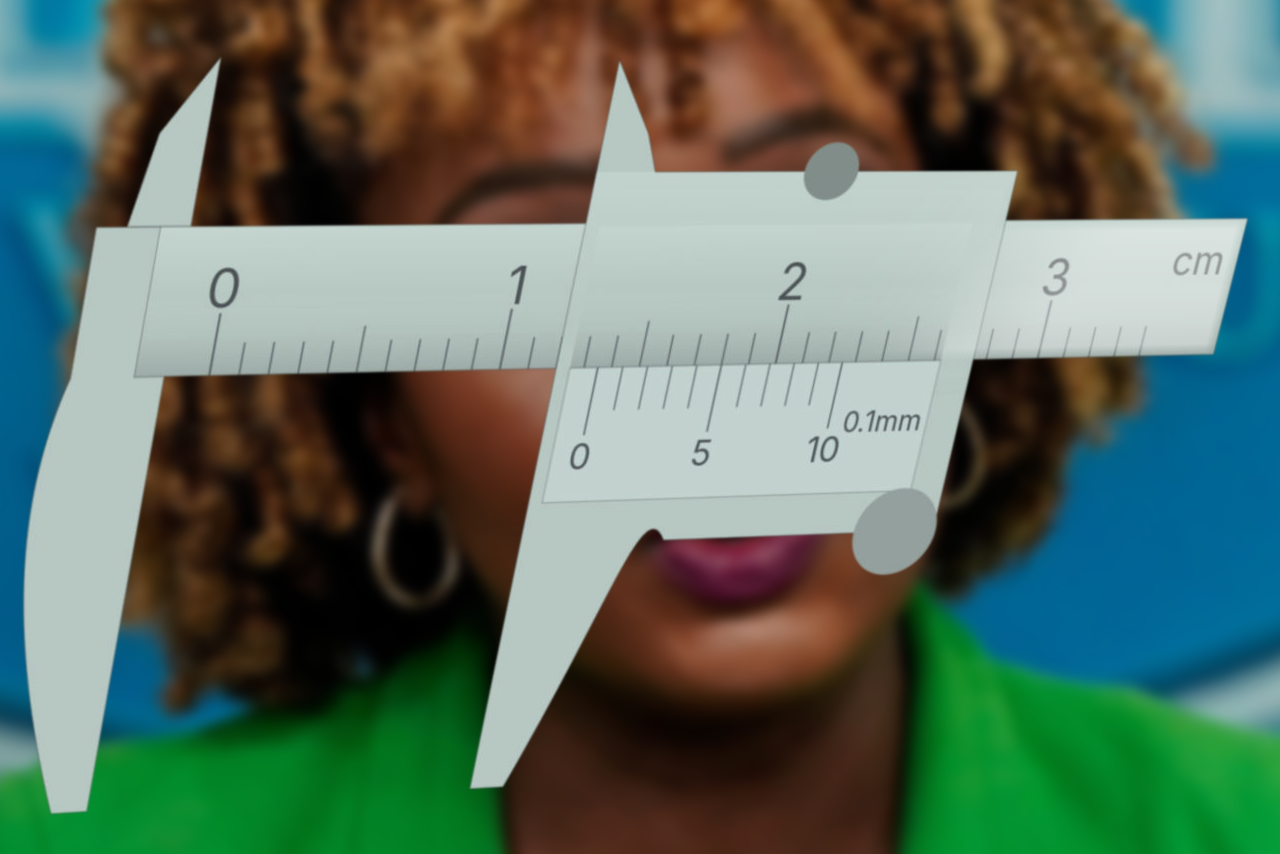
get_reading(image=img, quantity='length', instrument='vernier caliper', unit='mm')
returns 13.5 mm
